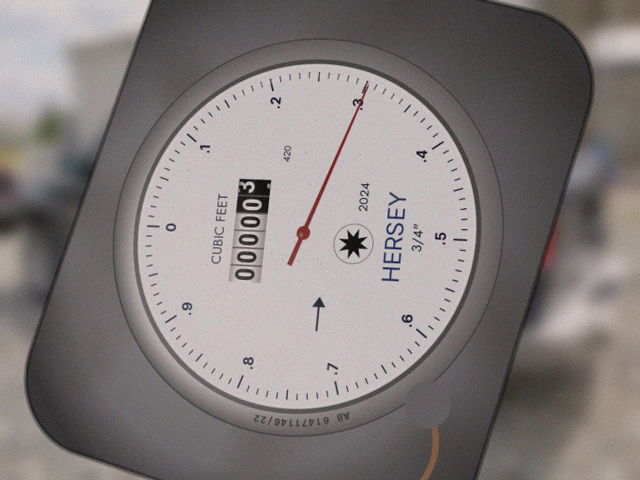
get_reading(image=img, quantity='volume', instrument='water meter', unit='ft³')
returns 3.30 ft³
